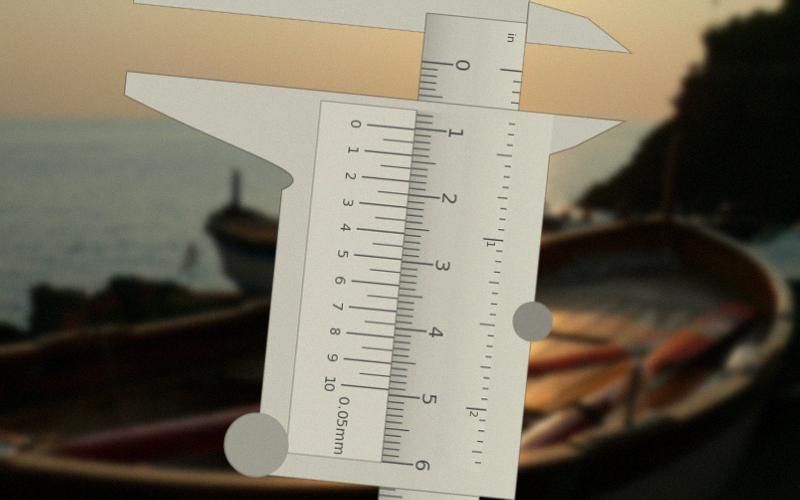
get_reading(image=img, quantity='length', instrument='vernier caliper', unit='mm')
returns 10.2 mm
